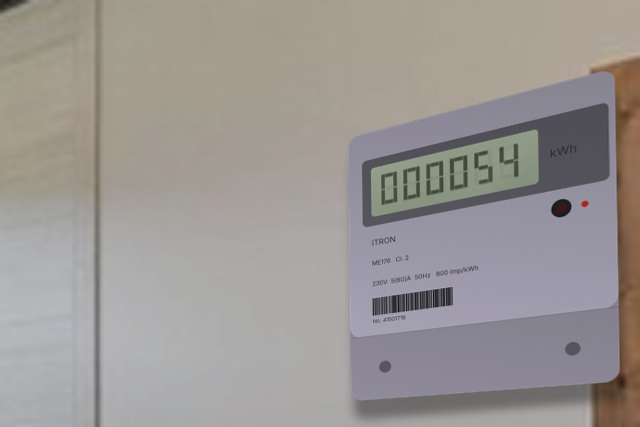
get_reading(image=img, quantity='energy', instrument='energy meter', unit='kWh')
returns 54 kWh
